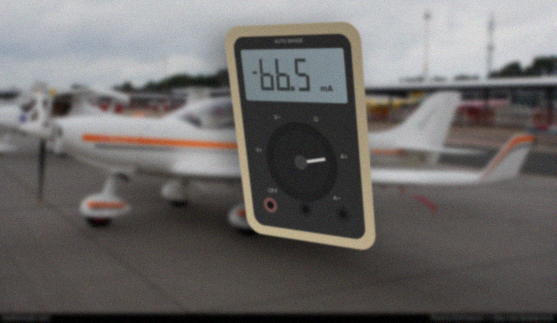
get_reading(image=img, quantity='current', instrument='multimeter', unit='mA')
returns -66.5 mA
